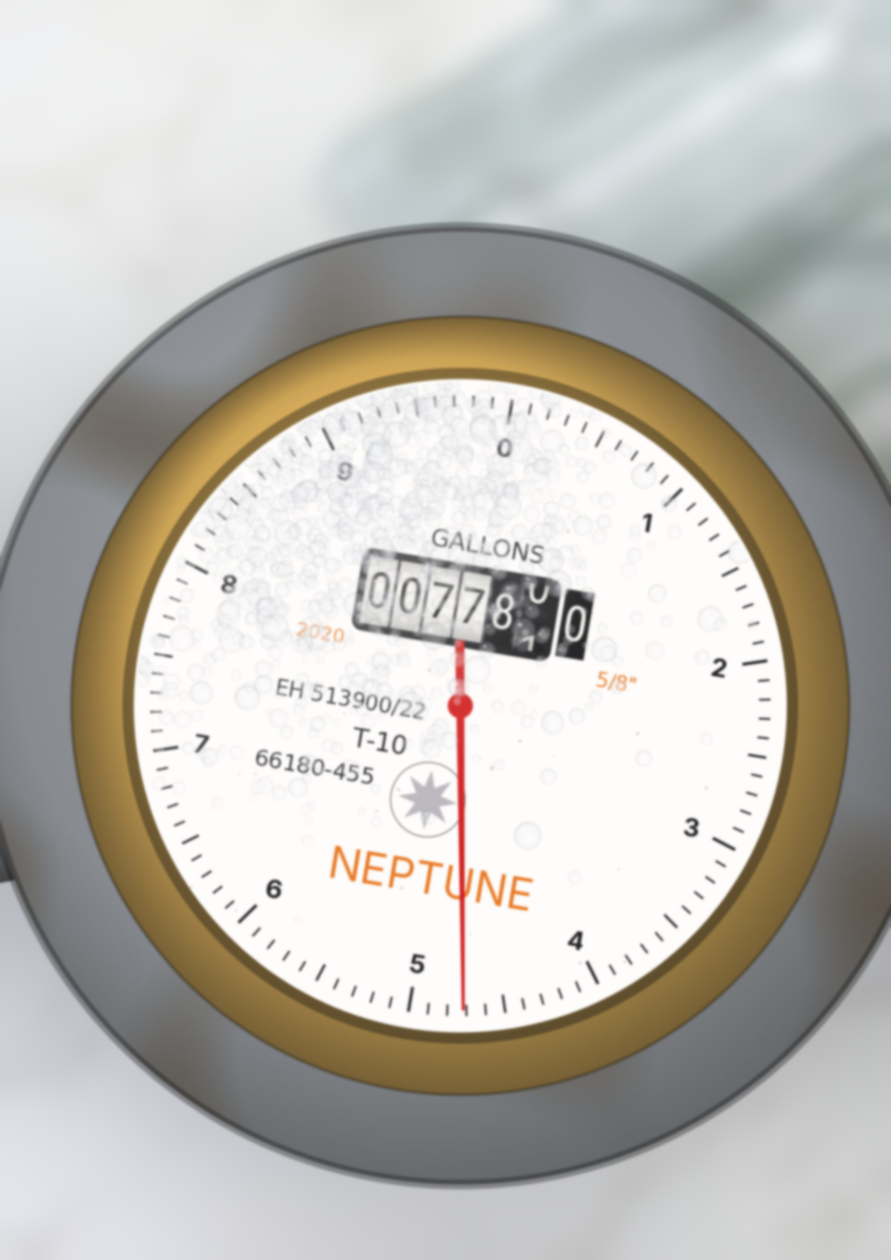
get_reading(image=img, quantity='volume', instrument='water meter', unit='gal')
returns 77804.7 gal
